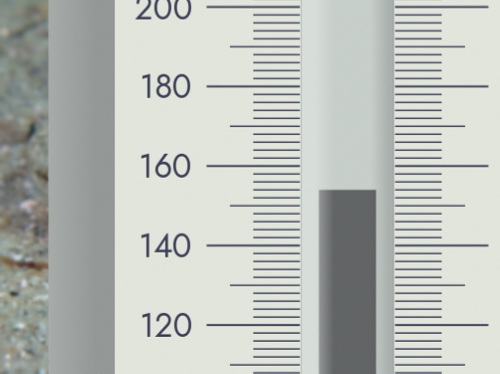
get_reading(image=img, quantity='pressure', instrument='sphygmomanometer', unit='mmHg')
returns 154 mmHg
